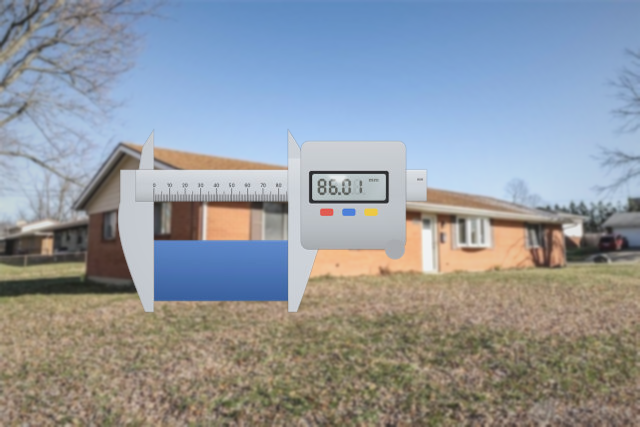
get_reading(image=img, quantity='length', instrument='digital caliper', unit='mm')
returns 86.01 mm
